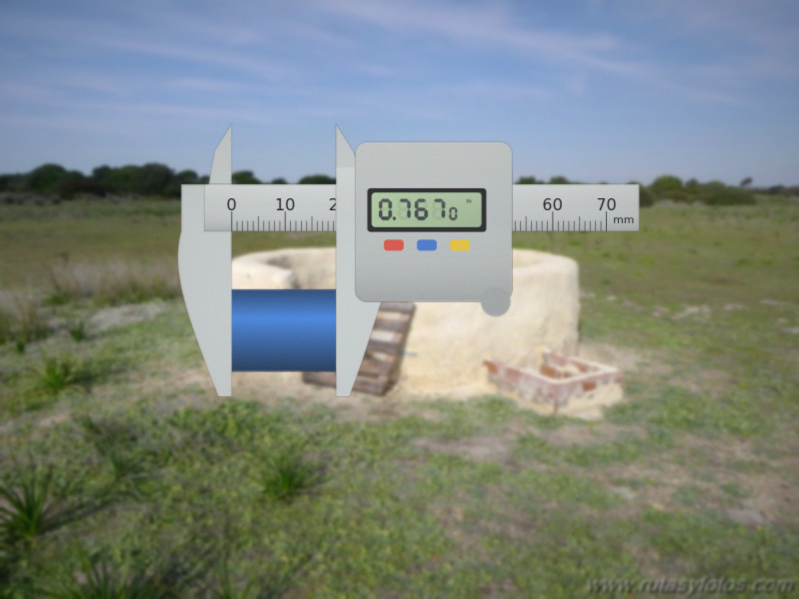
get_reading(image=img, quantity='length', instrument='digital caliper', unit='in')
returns 0.7670 in
